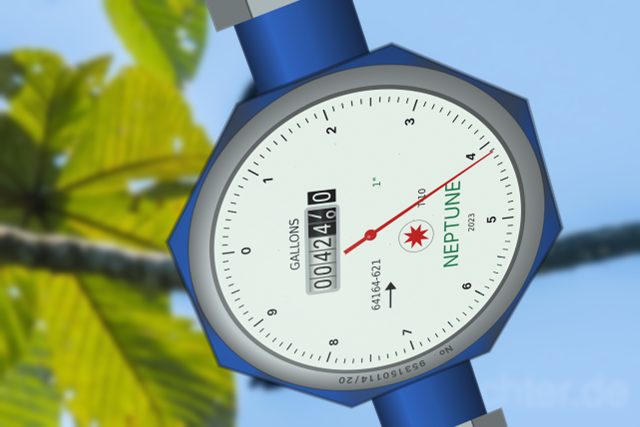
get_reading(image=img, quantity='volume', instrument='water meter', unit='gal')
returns 42474.1 gal
